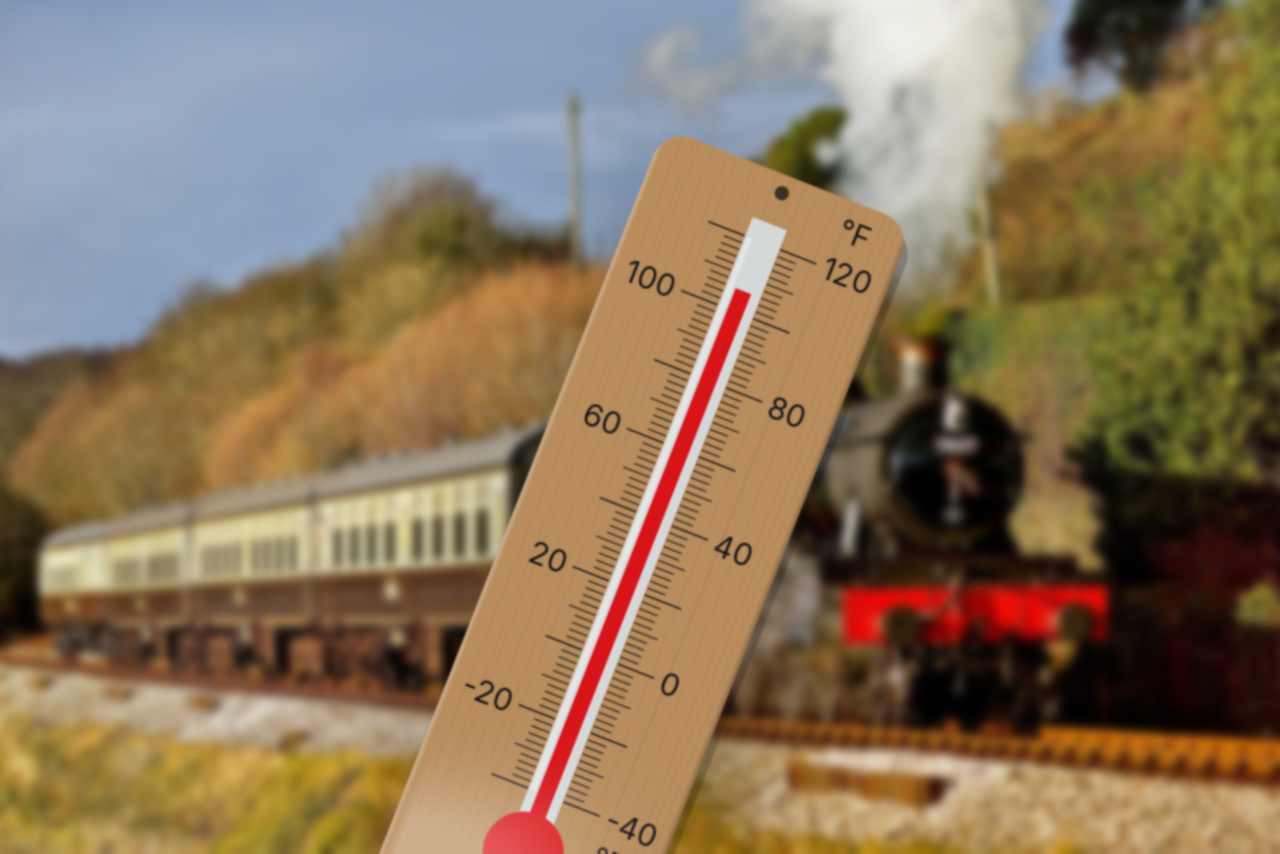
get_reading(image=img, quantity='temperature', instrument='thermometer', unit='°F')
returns 106 °F
